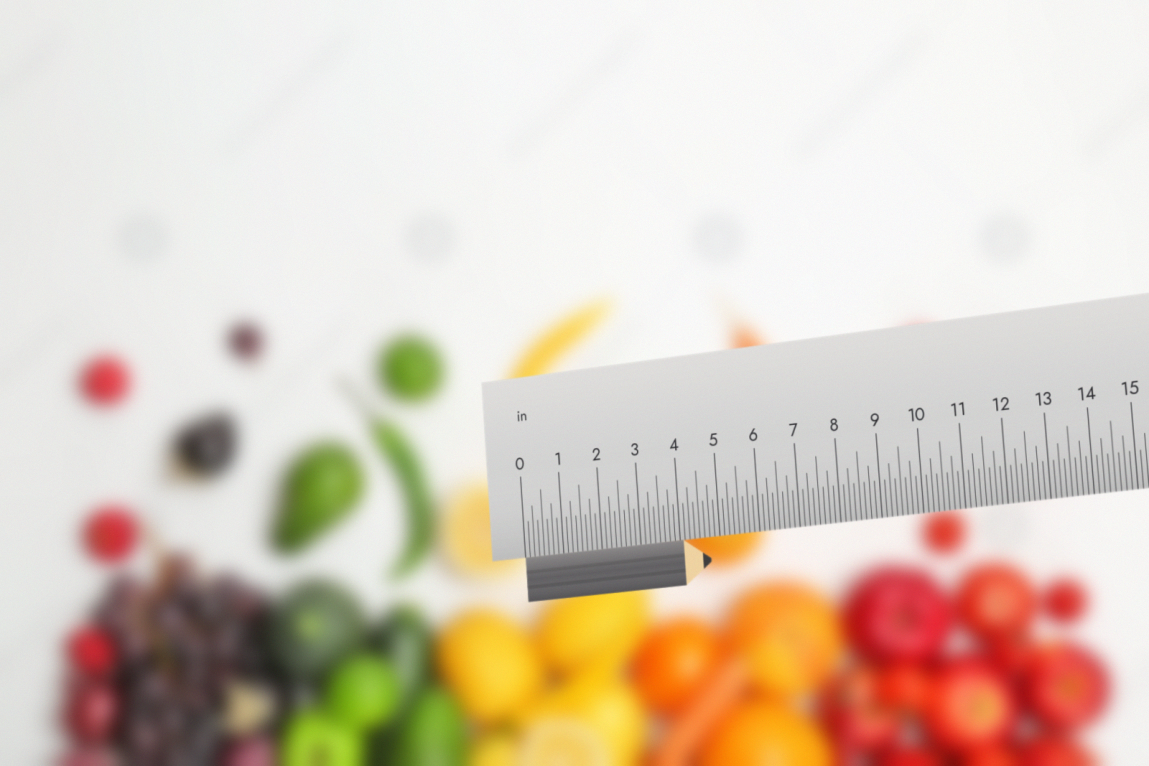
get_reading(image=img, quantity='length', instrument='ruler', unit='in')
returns 4.75 in
